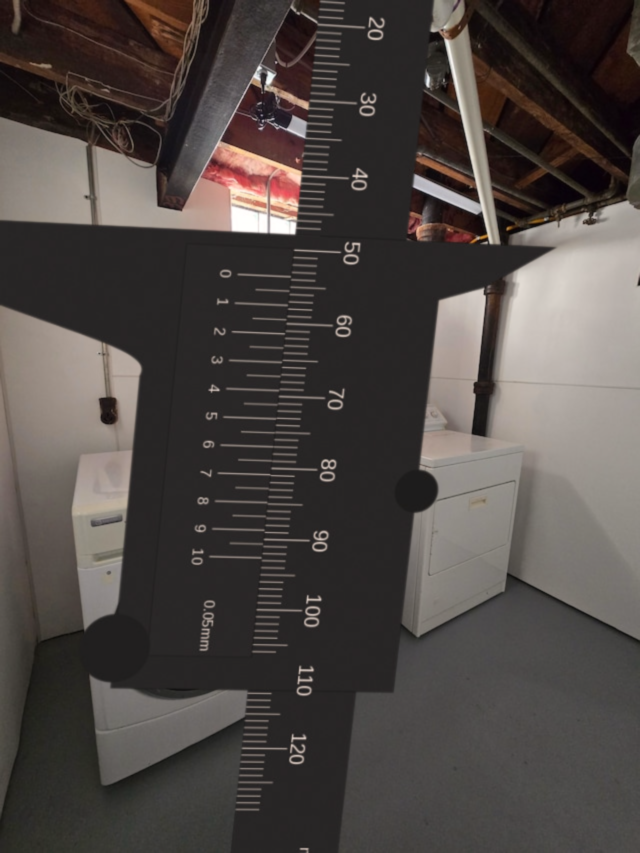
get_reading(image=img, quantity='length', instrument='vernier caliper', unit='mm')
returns 53.6 mm
